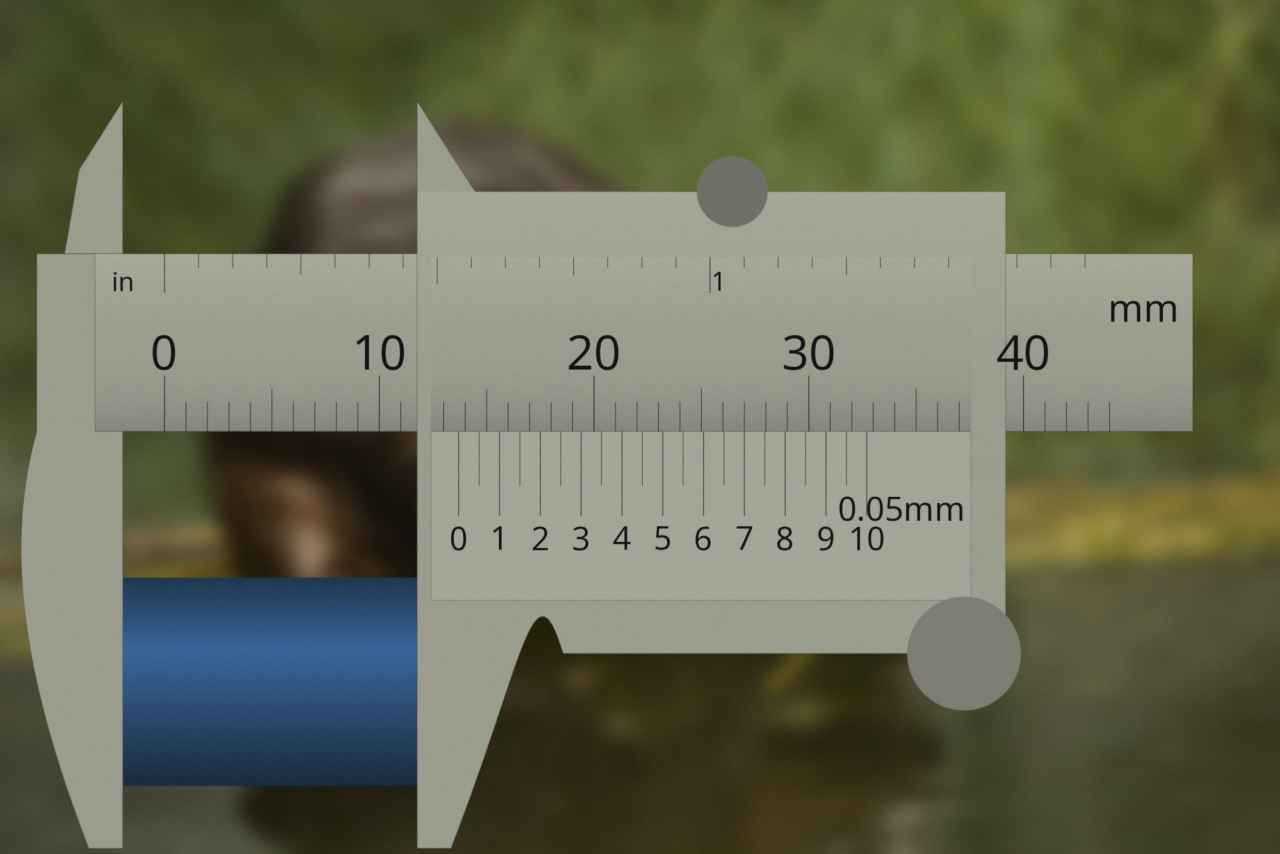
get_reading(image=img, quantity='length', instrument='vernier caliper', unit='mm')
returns 13.7 mm
